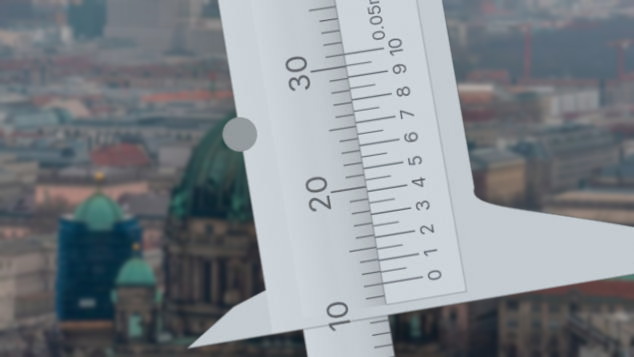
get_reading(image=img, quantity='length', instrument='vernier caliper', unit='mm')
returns 12.0 mm
